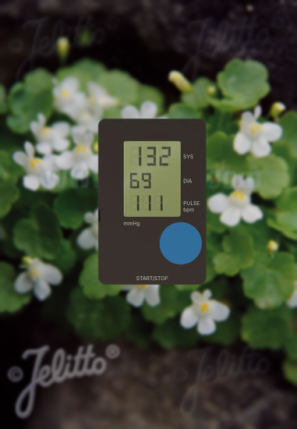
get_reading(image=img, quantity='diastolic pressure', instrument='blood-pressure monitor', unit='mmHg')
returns 69 mmHg
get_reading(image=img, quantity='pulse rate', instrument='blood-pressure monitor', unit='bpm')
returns 111 bpm
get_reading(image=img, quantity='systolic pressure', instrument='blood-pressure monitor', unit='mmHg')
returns 132 mmHg
